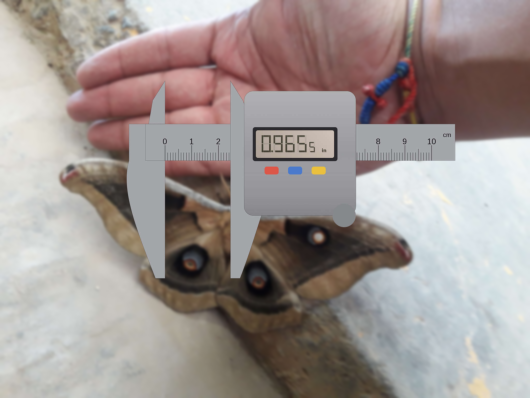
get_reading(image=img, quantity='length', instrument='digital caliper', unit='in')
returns 0.9655 in
